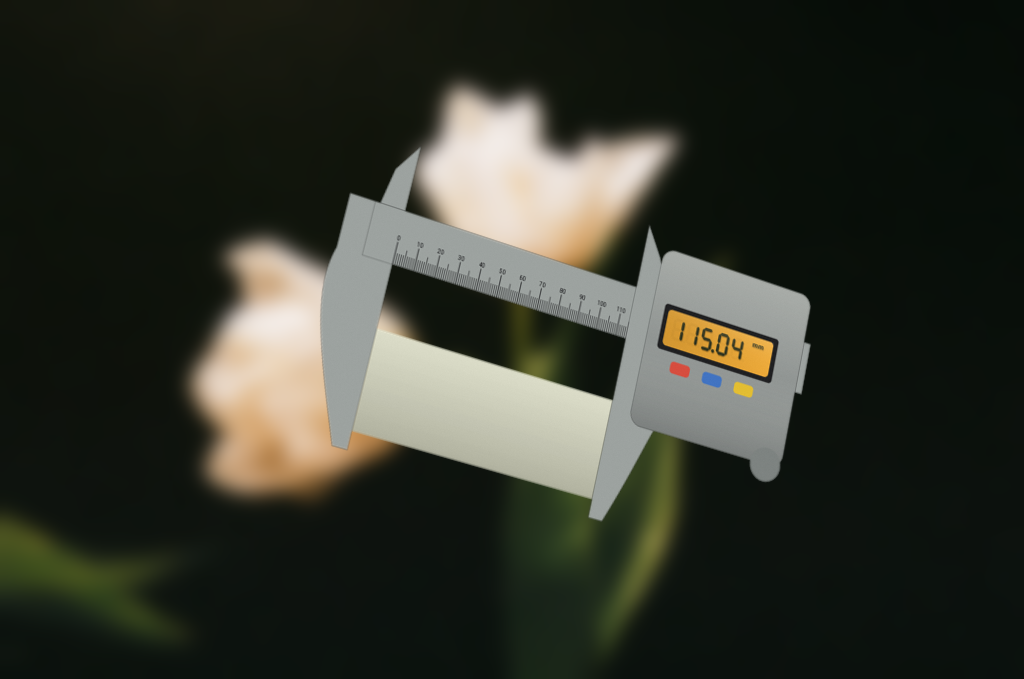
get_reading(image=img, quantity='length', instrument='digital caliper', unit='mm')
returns 115.04 mm
